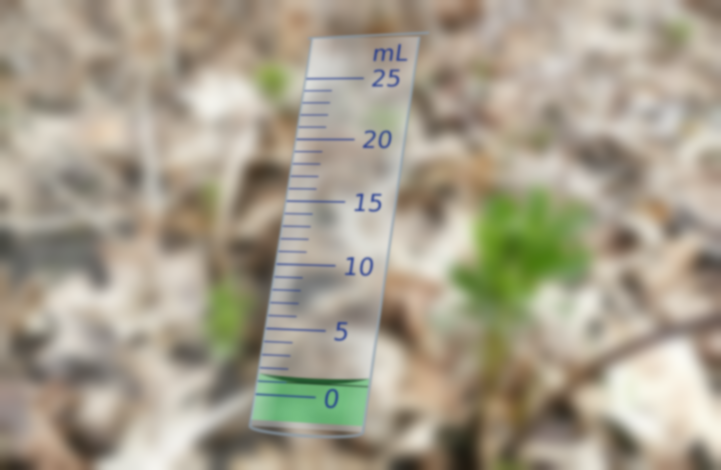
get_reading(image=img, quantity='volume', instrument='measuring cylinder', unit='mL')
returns 1 mL
